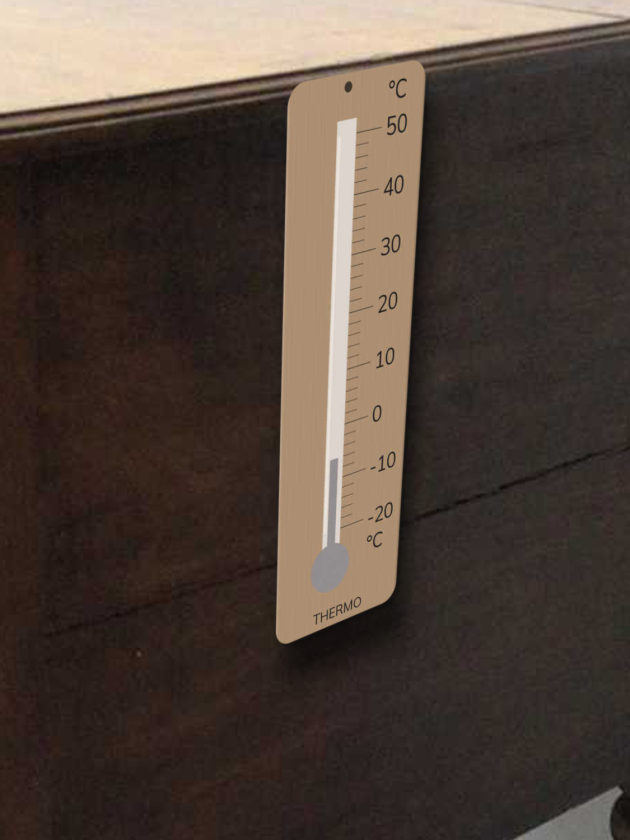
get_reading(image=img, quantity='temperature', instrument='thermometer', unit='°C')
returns -6 °C
